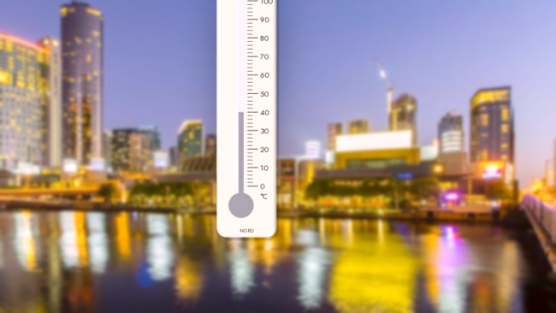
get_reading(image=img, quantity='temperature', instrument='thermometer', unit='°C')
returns 40 °C
